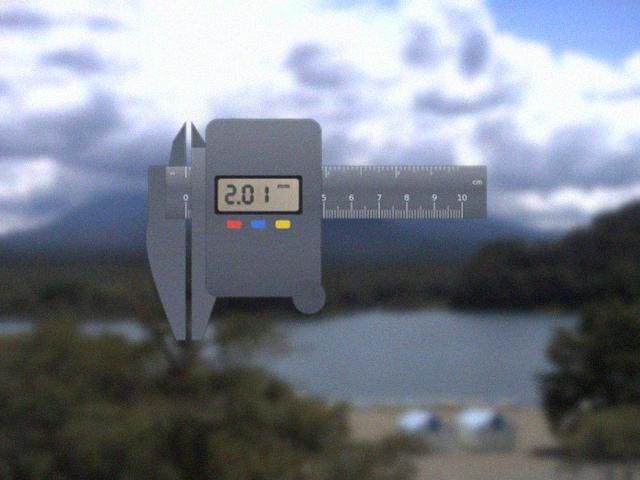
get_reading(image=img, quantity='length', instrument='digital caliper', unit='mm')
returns 2.01 mm
